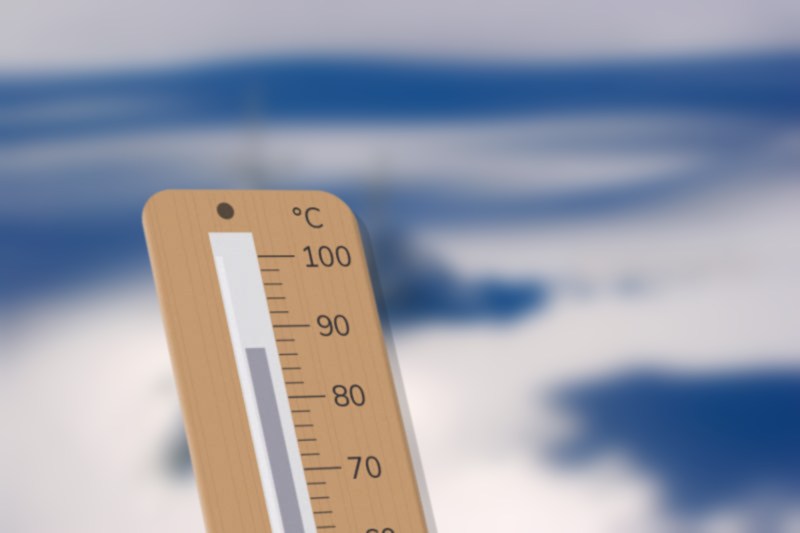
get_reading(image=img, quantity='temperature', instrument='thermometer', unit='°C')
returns 87 °C
